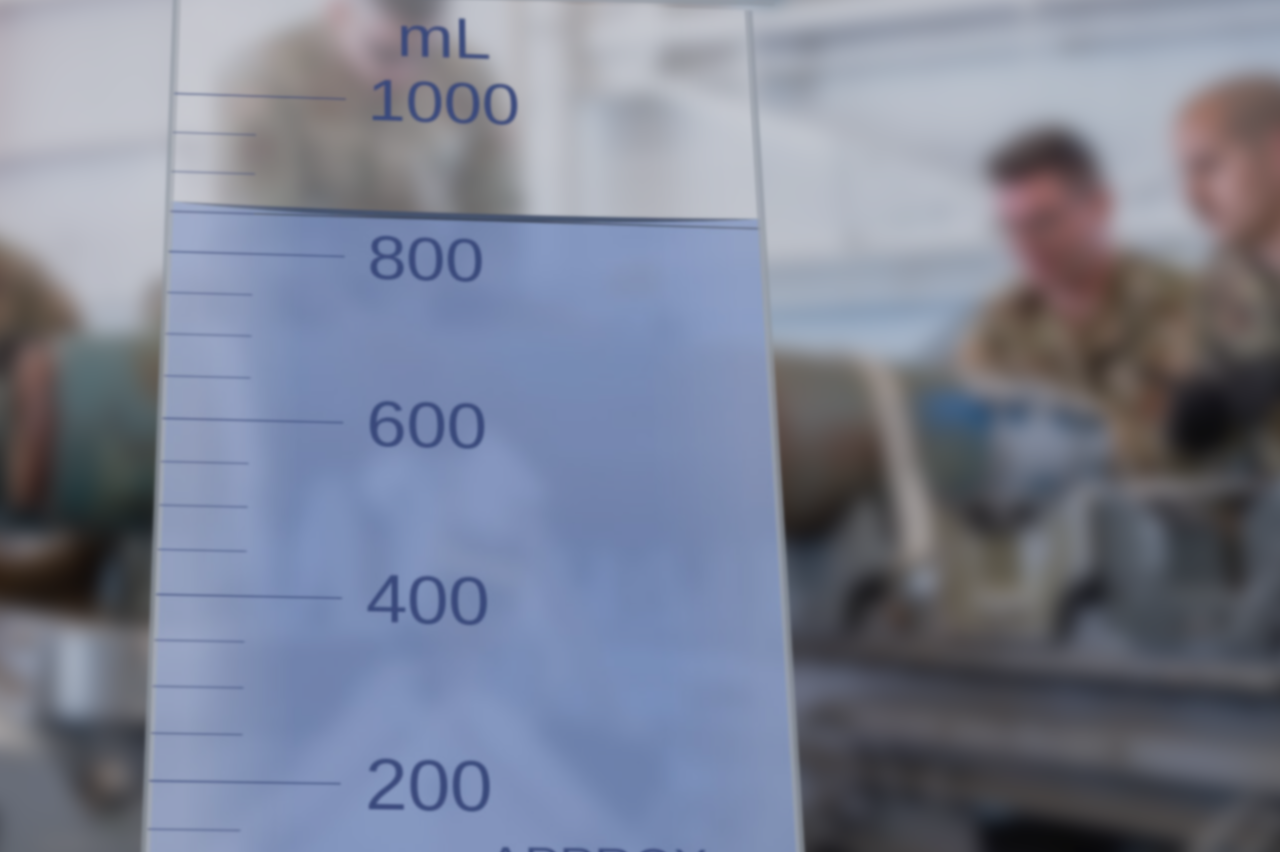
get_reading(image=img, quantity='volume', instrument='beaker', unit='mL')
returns 850 mL
